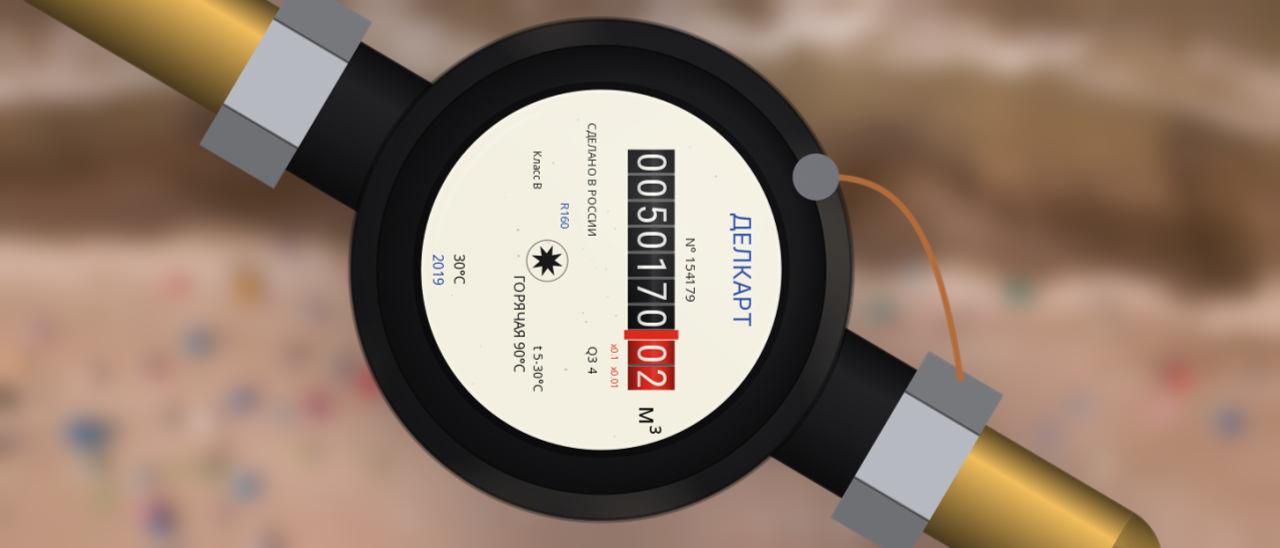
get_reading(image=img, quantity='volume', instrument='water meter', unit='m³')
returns 50170.02 m³
